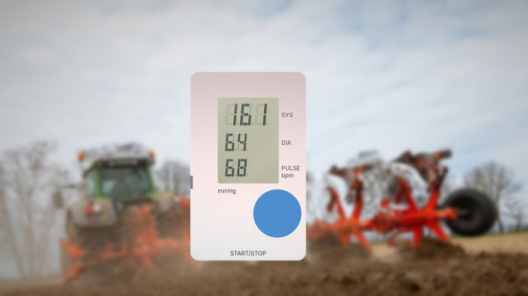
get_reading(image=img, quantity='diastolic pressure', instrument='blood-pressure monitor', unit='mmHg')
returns 64 mmHg
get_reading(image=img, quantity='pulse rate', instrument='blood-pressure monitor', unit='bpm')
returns 68 bpm
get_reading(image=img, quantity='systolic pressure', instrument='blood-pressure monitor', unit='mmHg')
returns 161 mmHg
